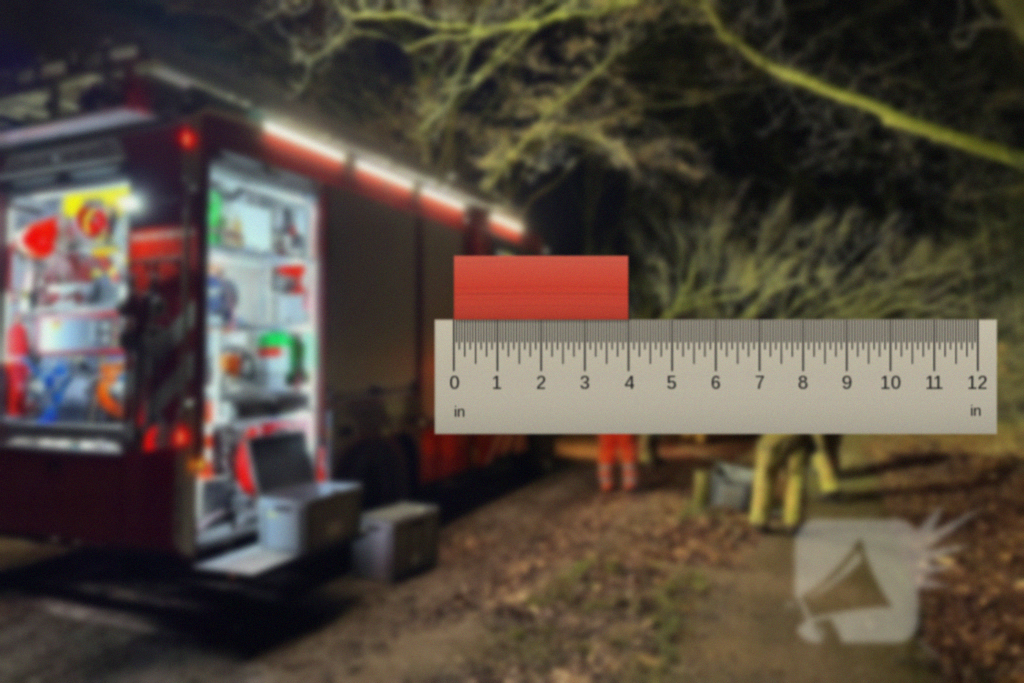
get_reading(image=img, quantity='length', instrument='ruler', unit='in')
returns 4 in
